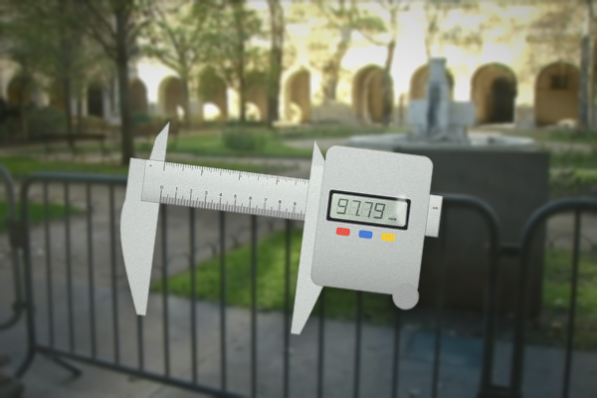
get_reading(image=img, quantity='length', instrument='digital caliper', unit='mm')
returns 97.79 mm
